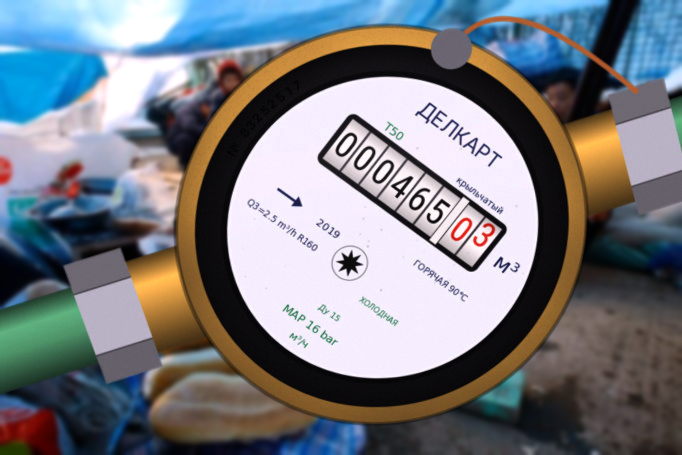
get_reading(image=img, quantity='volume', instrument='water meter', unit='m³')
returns 465.03 m³
